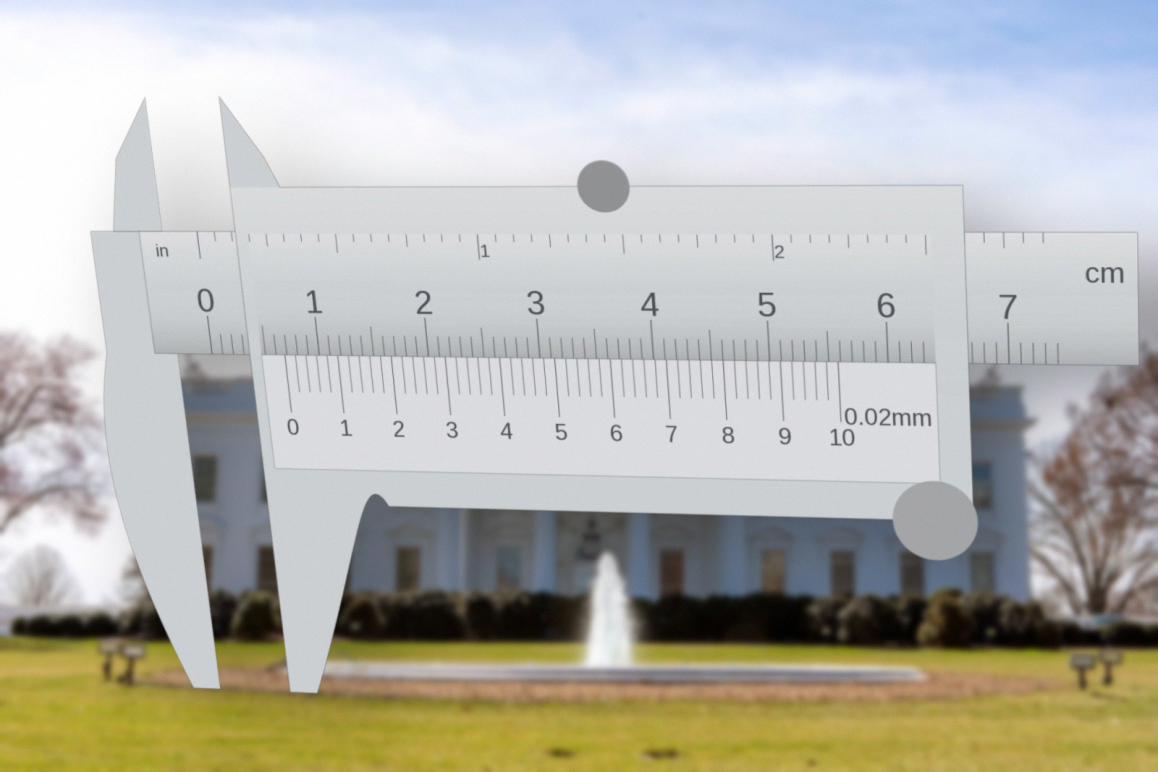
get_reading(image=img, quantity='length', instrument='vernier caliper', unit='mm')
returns 6.8 mm
